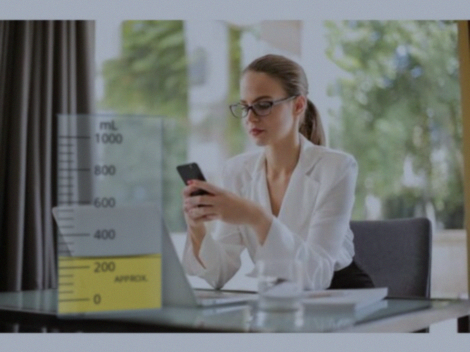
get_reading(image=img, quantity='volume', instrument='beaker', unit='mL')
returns 250 mL
